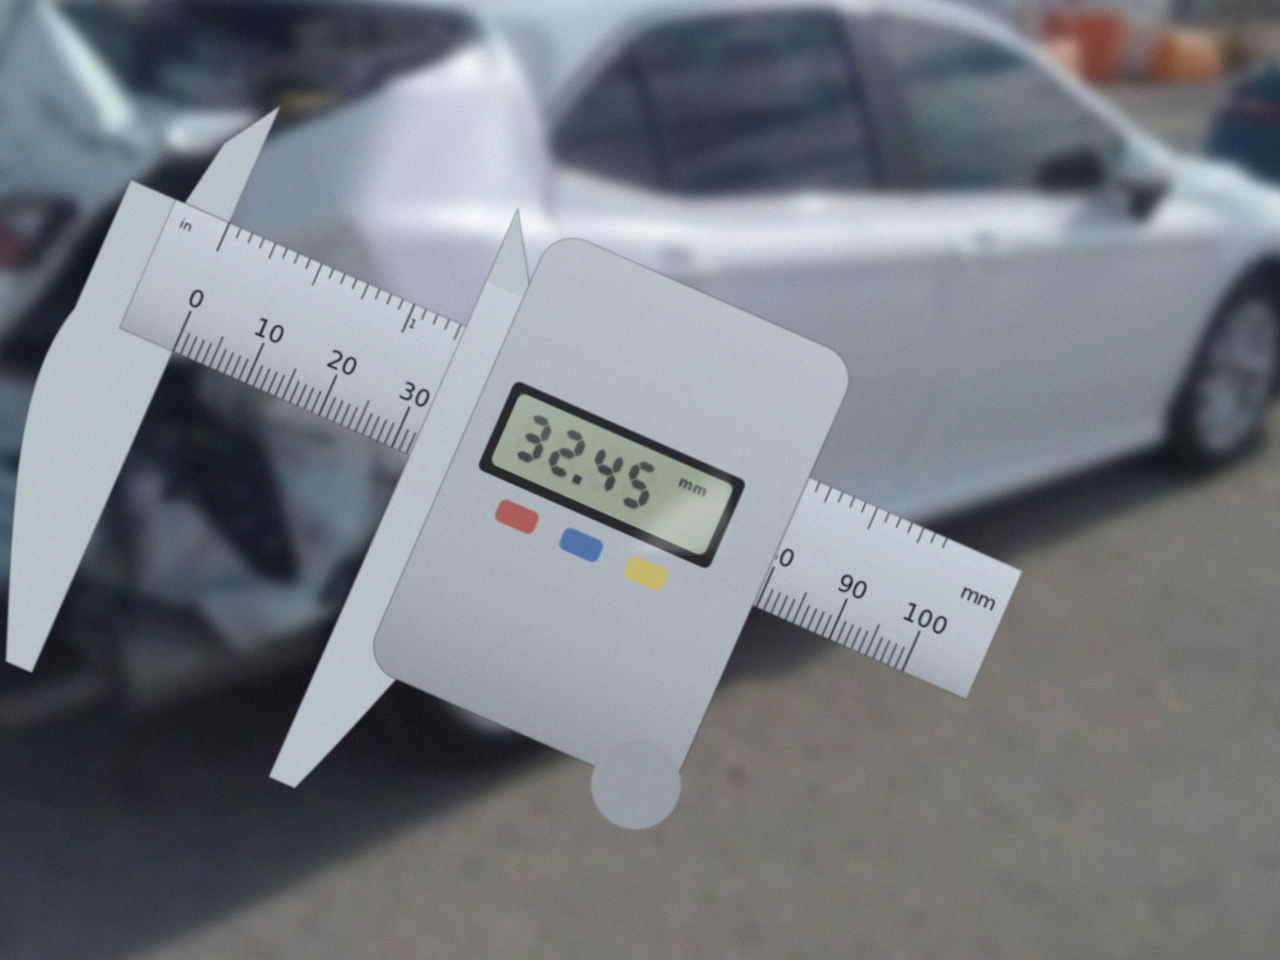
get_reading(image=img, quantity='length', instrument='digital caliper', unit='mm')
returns 32.45 mm
